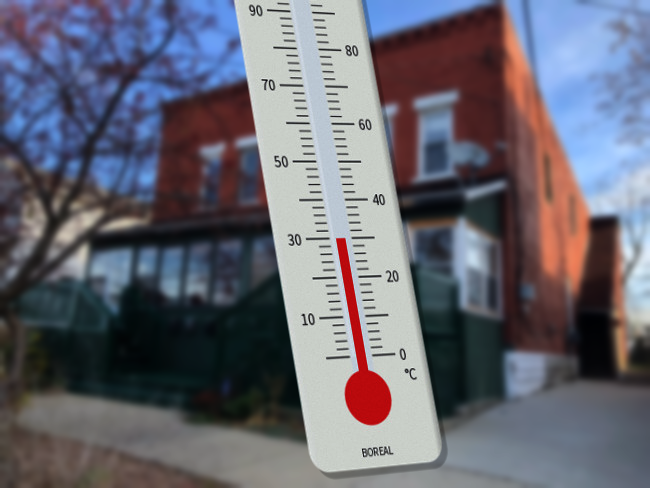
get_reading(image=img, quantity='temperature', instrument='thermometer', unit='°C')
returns 30 °C
